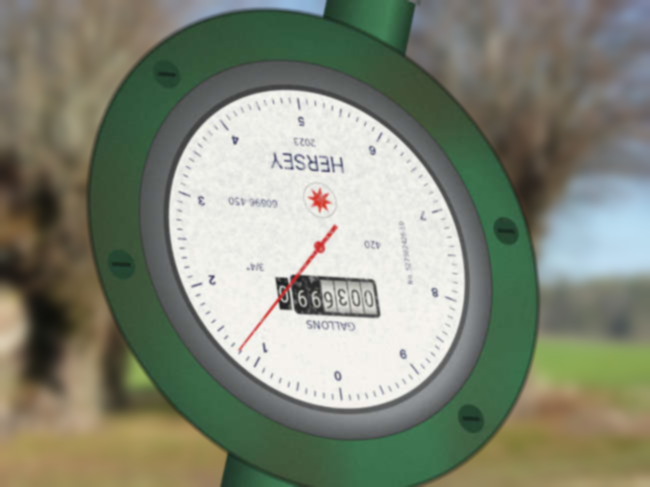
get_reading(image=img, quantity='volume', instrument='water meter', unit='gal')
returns 36991.2 gal
